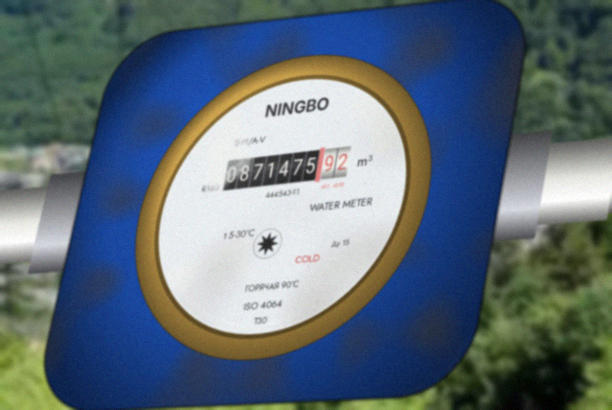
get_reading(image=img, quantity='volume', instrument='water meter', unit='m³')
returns 871475.92 m³
